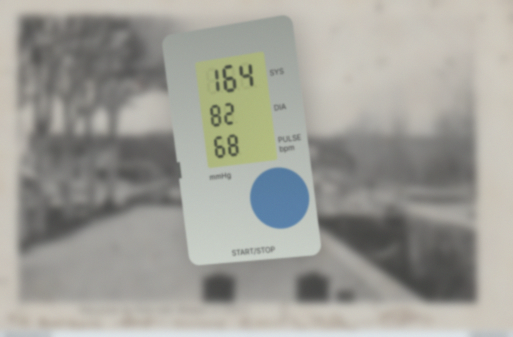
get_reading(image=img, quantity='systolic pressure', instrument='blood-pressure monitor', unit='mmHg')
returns 164 mmHg
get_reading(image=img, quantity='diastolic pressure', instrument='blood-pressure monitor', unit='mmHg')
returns 82 mmHg
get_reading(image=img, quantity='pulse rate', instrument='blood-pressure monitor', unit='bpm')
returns 68 bpm
